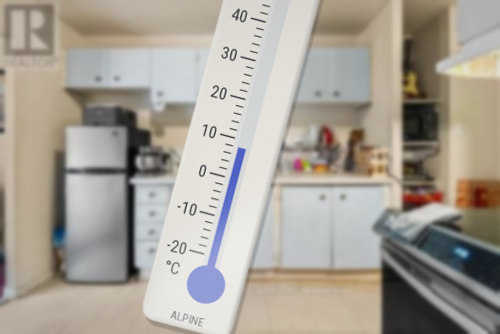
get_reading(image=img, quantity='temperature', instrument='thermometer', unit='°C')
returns 8 °C
